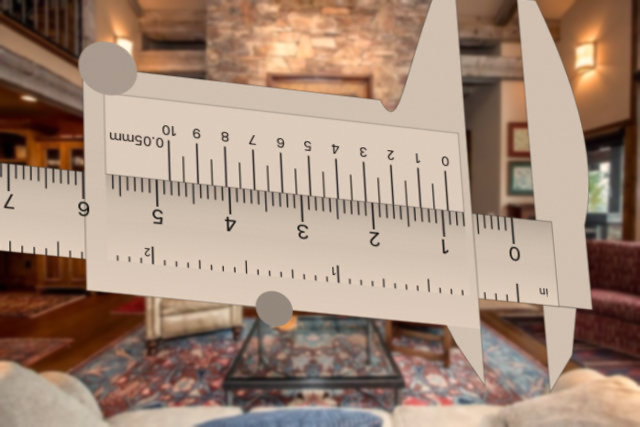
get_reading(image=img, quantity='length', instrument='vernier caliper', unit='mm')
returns 9.2 mm
